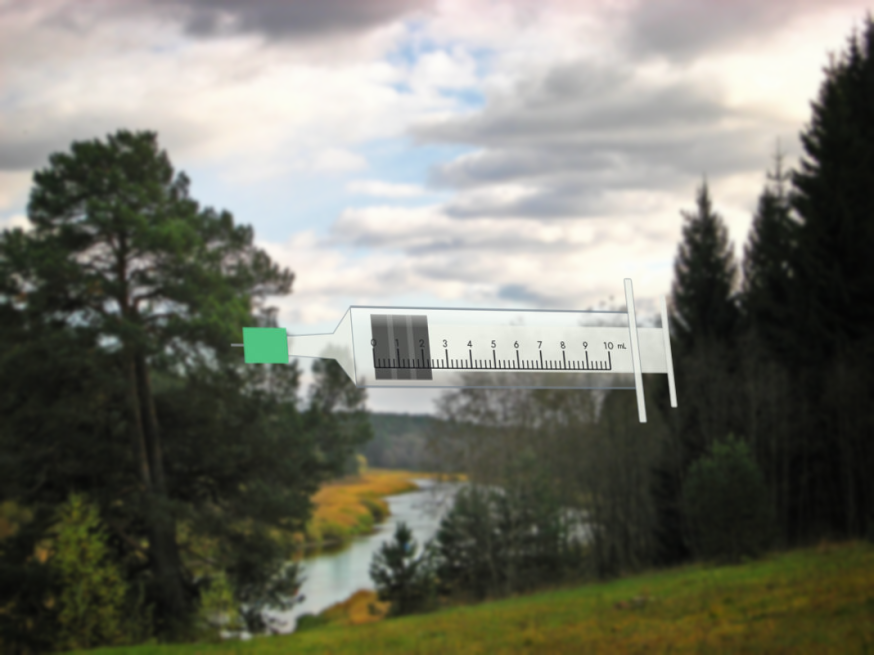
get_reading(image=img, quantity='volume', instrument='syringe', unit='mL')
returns 0 mL
